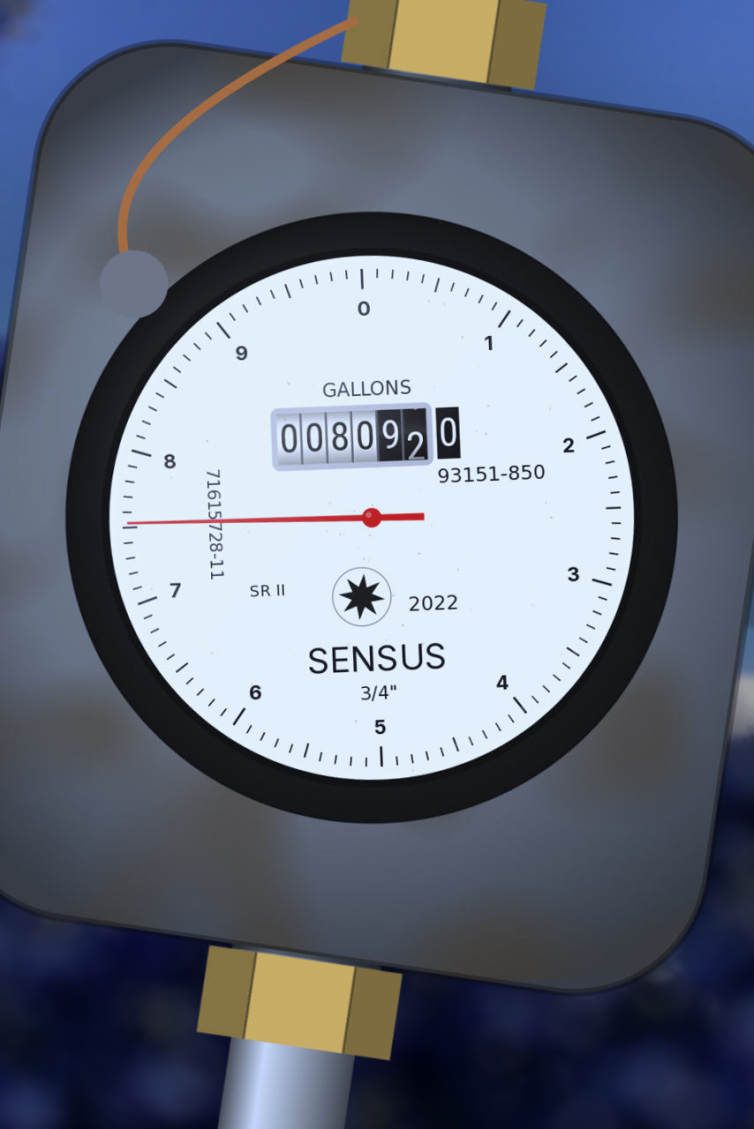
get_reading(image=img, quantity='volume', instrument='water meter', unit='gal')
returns 80917.5 gal
